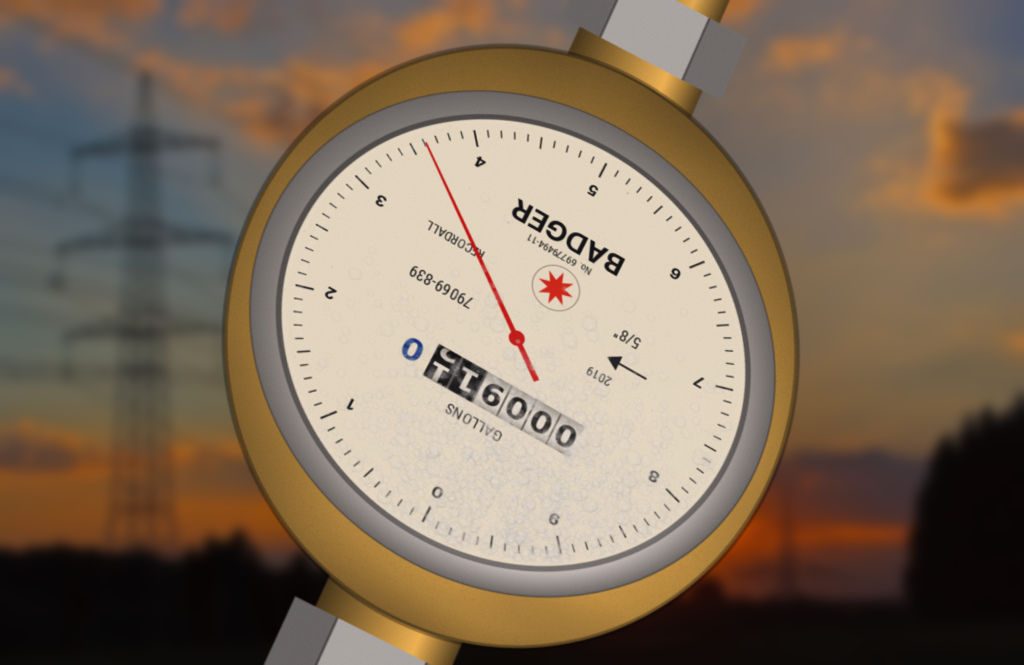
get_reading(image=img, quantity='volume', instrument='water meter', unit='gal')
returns 9113.6 gal
